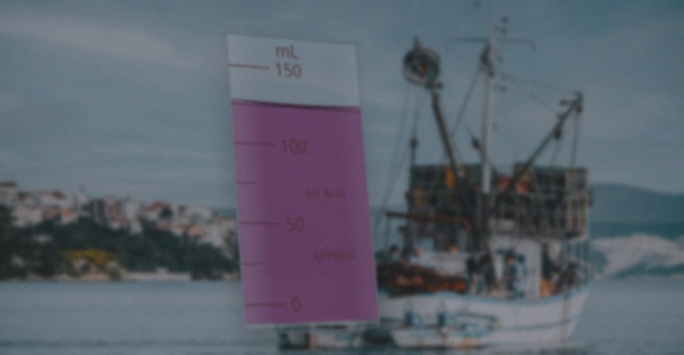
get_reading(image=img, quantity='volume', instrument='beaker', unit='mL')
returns 125 mL
